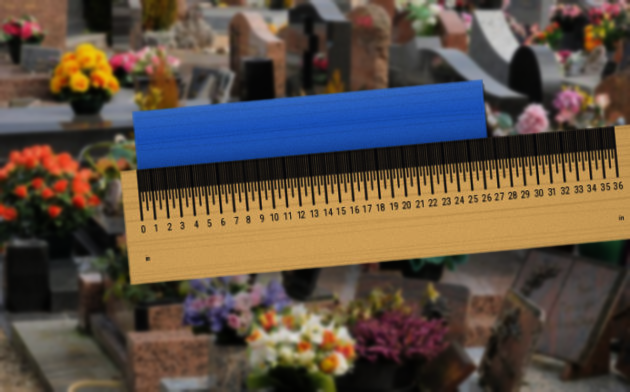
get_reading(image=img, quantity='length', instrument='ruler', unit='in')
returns 26.5 in
